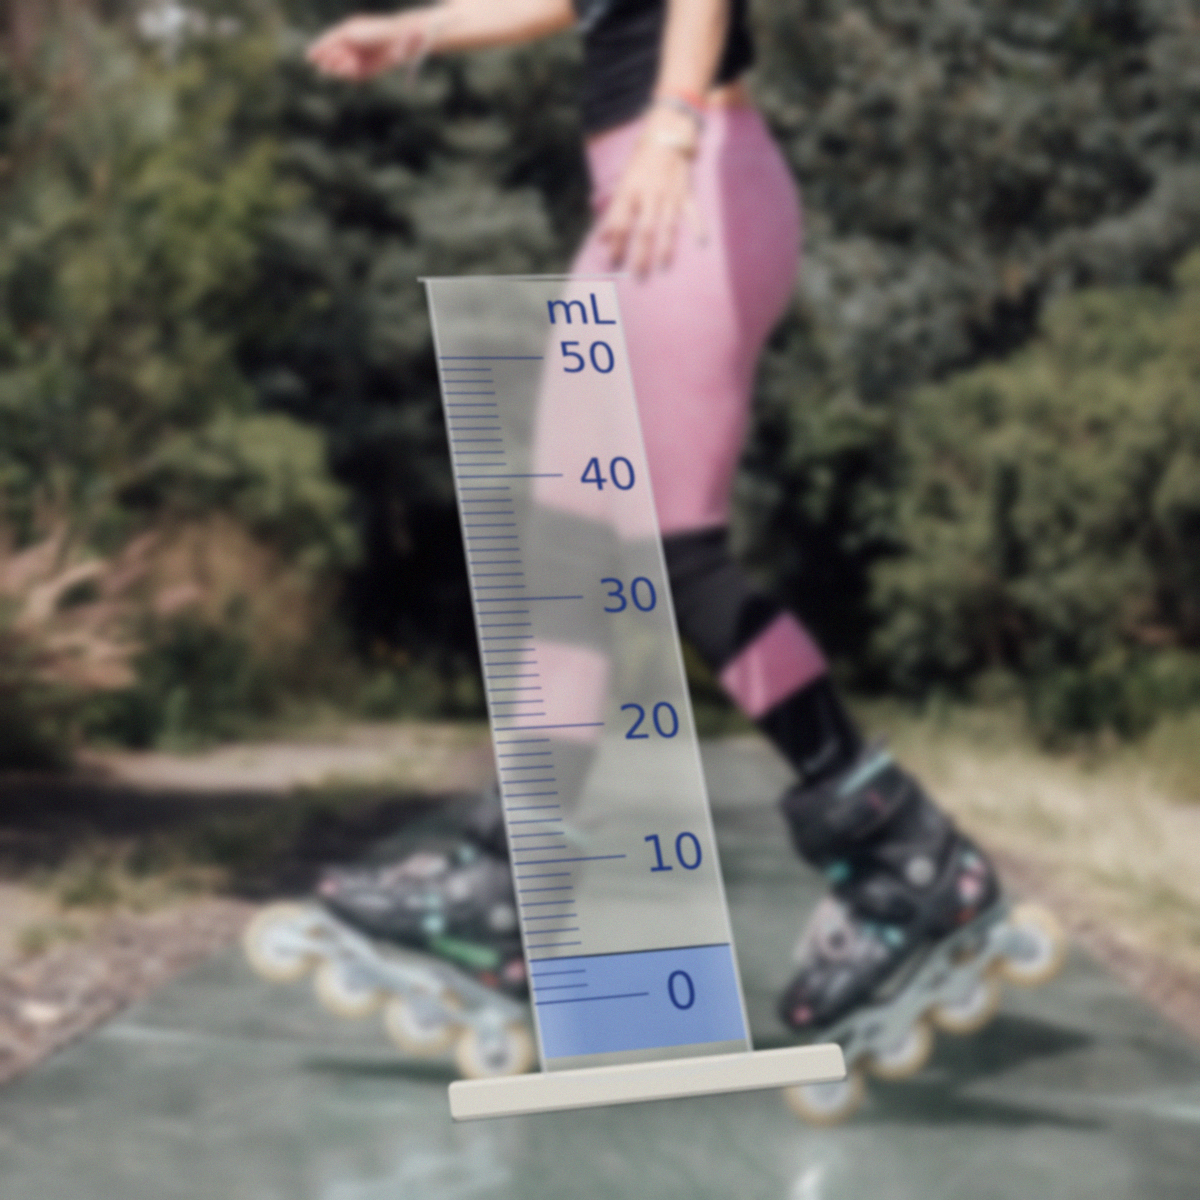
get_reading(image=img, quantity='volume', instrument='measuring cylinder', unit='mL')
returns 3 mL
